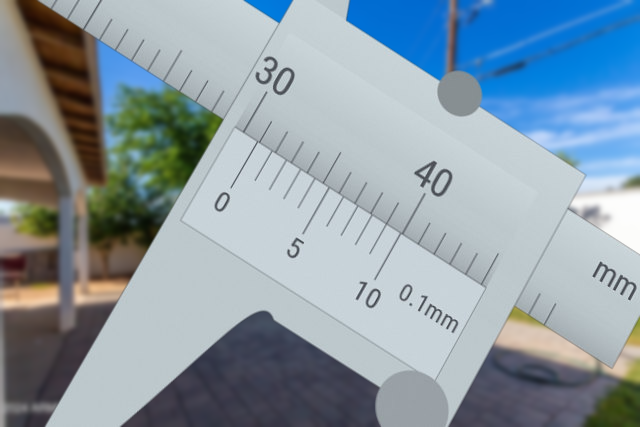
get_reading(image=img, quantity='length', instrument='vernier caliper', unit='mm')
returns 30.9 mm
